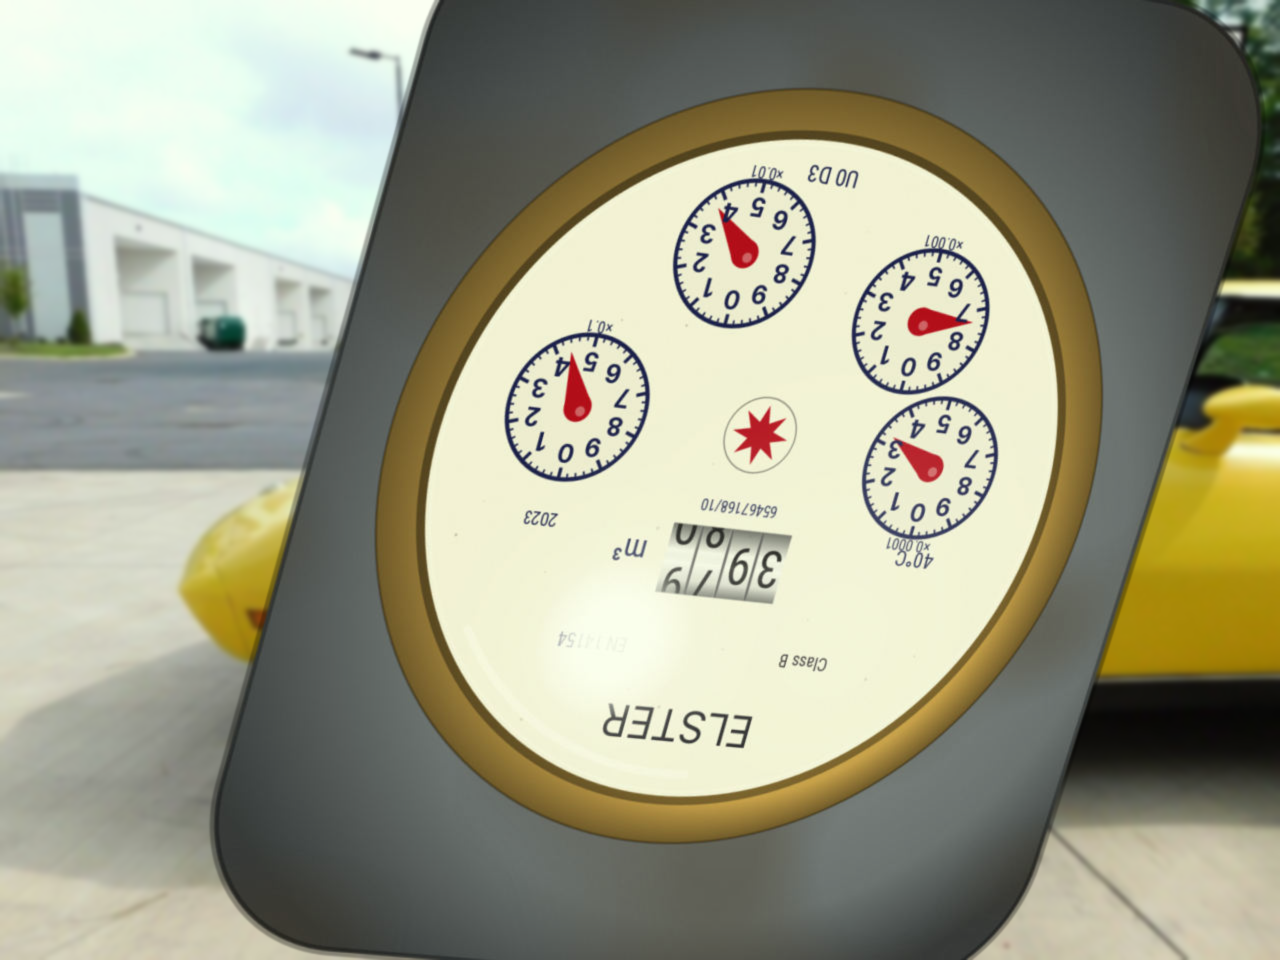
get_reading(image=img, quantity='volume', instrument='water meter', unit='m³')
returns 3979.4373 m³
